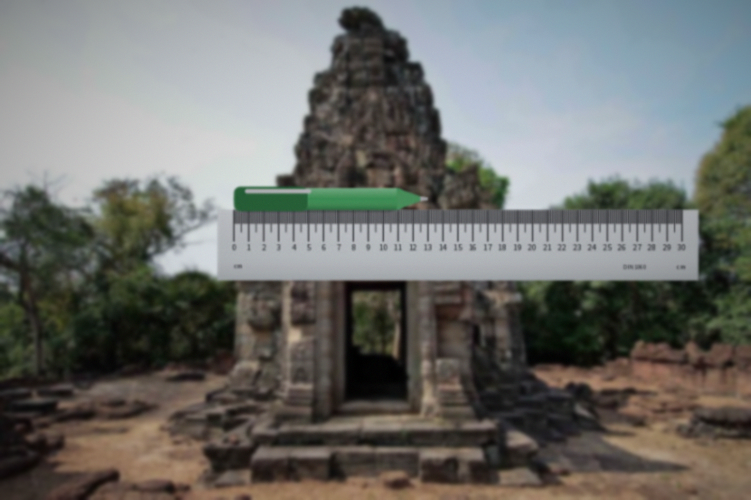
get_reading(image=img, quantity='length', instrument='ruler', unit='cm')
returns 13 cm
